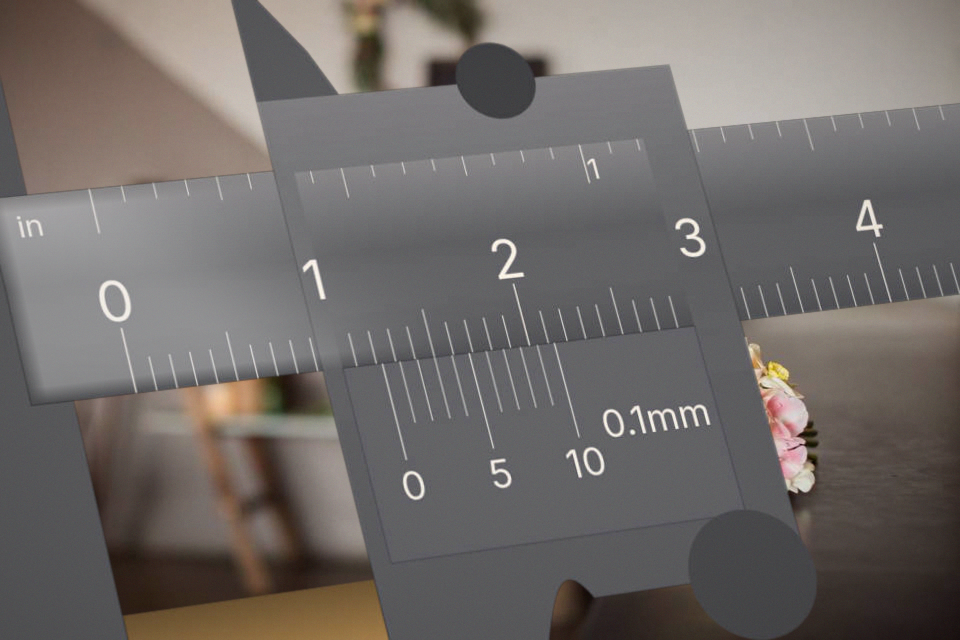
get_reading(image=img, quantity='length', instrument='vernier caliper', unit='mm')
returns 12.3 mm
